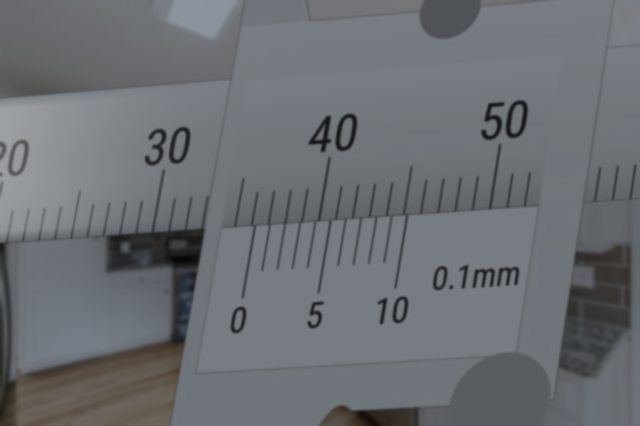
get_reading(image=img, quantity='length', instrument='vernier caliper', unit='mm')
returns 36.2 mm
